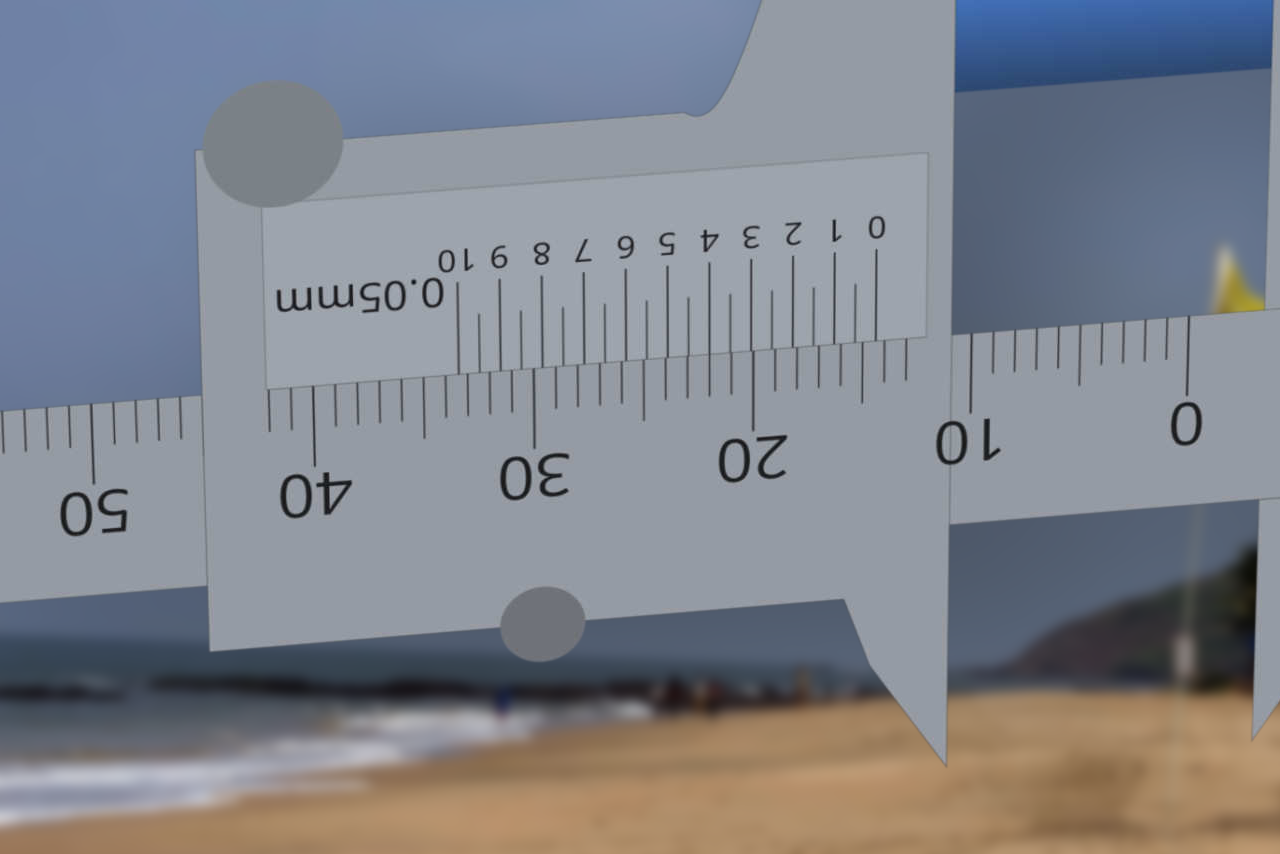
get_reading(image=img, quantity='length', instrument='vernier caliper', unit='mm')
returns 14.4 mm
